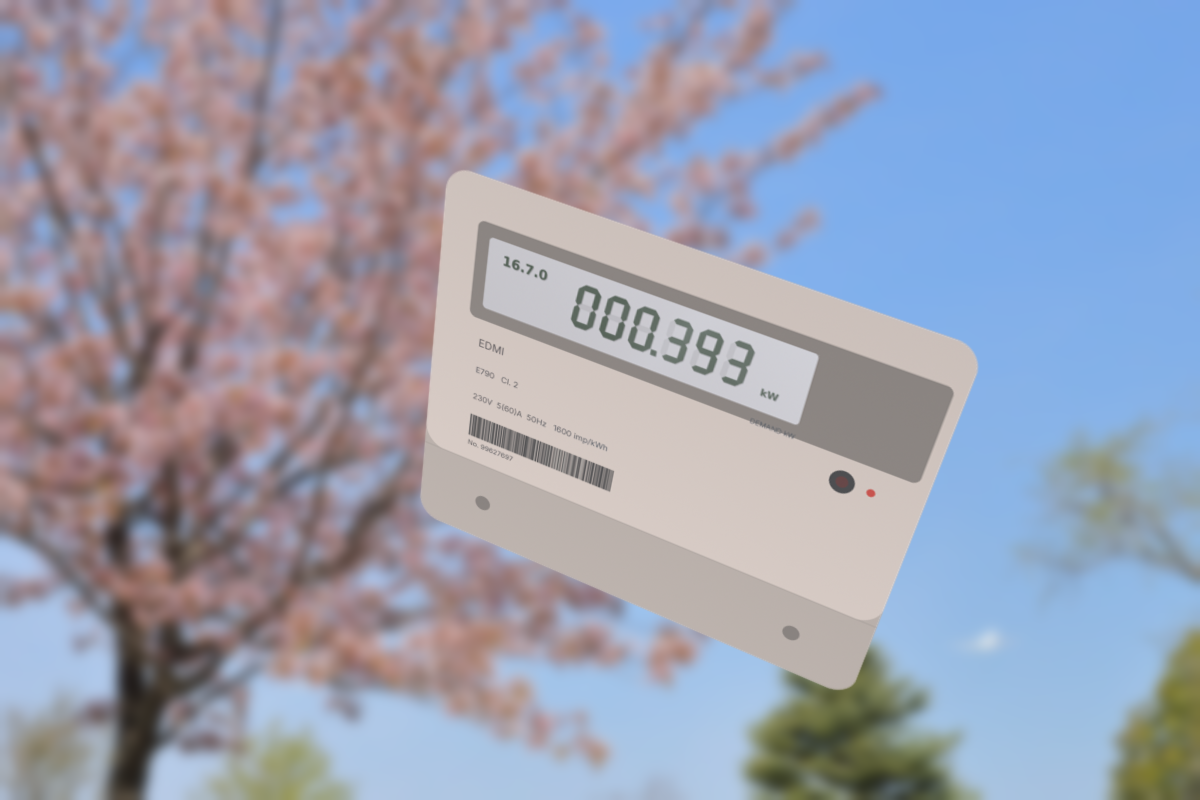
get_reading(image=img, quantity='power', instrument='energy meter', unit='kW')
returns 0.393 kW
